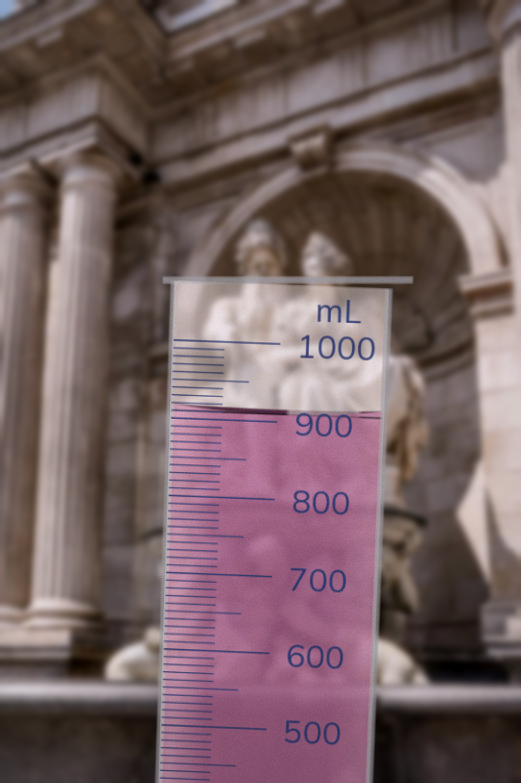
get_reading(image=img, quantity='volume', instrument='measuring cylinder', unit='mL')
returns 910 mL
